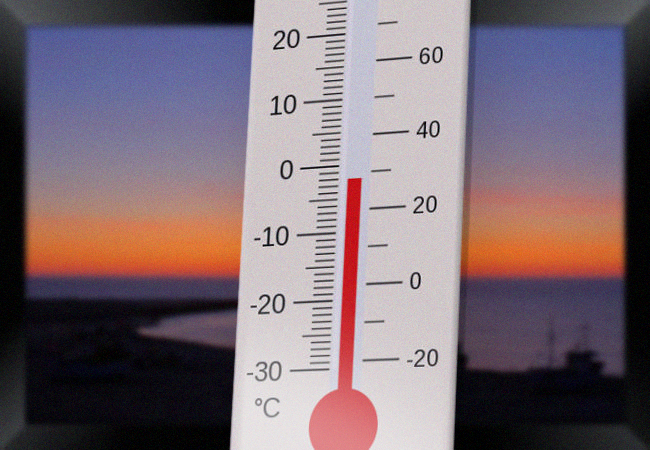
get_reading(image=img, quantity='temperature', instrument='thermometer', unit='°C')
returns -2 °C
